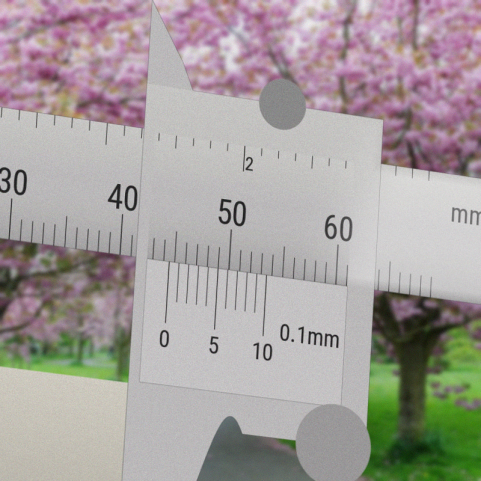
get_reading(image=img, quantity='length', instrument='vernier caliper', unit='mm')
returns 44.5 mm
